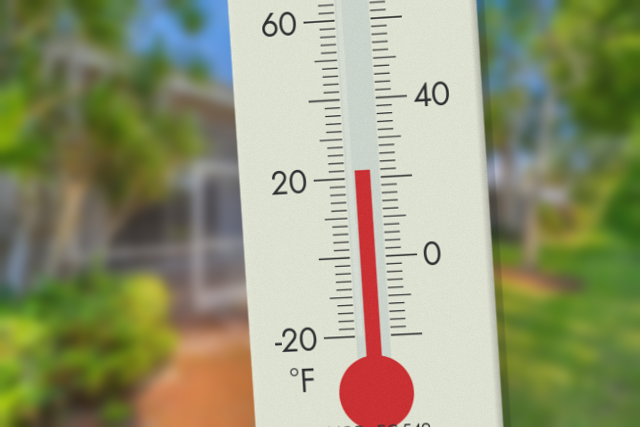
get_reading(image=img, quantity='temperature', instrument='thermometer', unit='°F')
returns 22 °F
